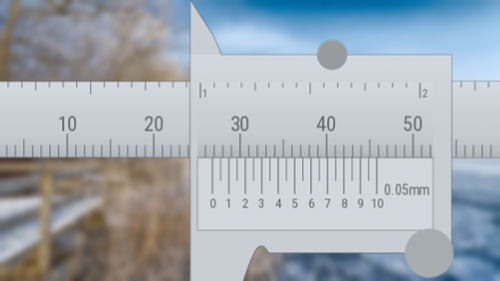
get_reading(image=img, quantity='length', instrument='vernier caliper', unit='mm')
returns 26.8 mm
